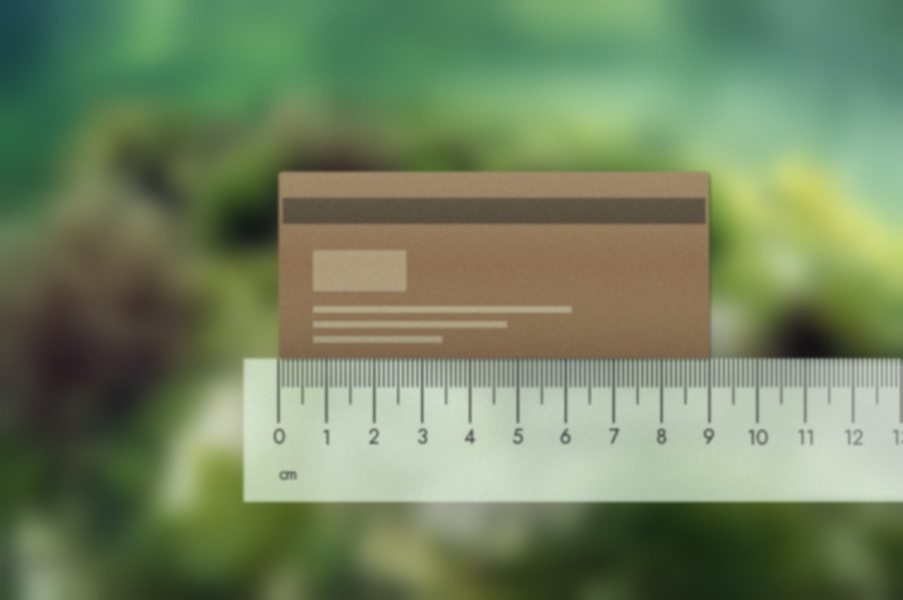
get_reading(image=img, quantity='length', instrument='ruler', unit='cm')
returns 9 cm
